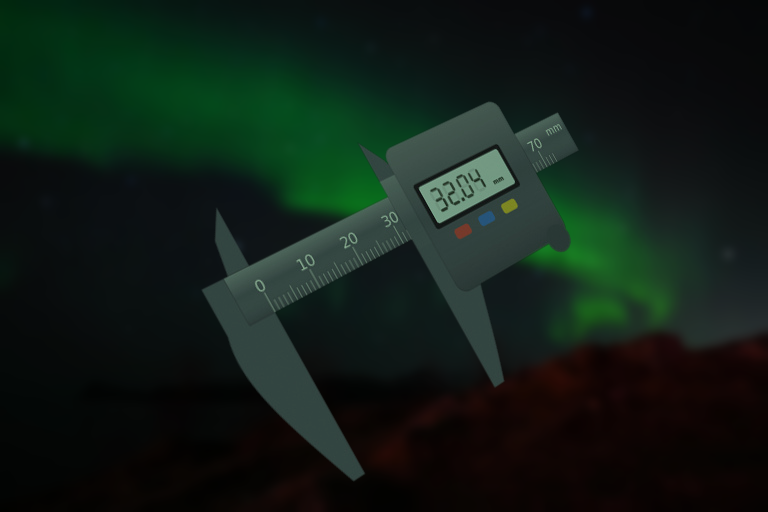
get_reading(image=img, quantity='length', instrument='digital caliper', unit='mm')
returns 32.04 mm
